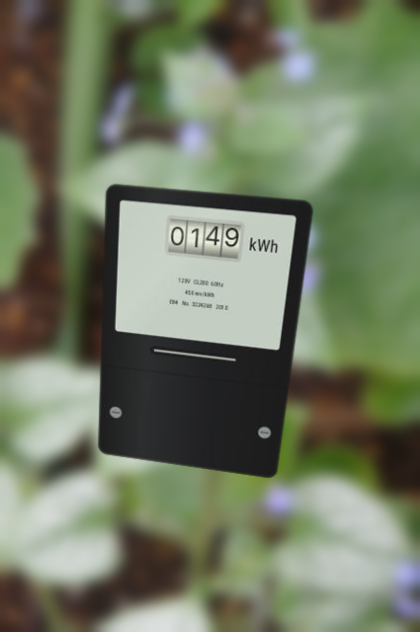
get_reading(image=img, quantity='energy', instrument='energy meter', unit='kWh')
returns 149 kWh
